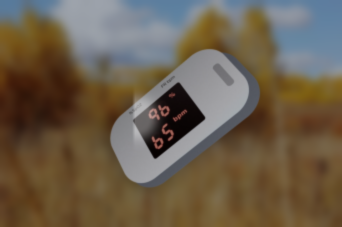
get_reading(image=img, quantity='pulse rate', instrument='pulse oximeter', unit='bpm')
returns 65 bpm
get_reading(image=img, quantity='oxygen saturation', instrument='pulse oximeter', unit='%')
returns 96 %
